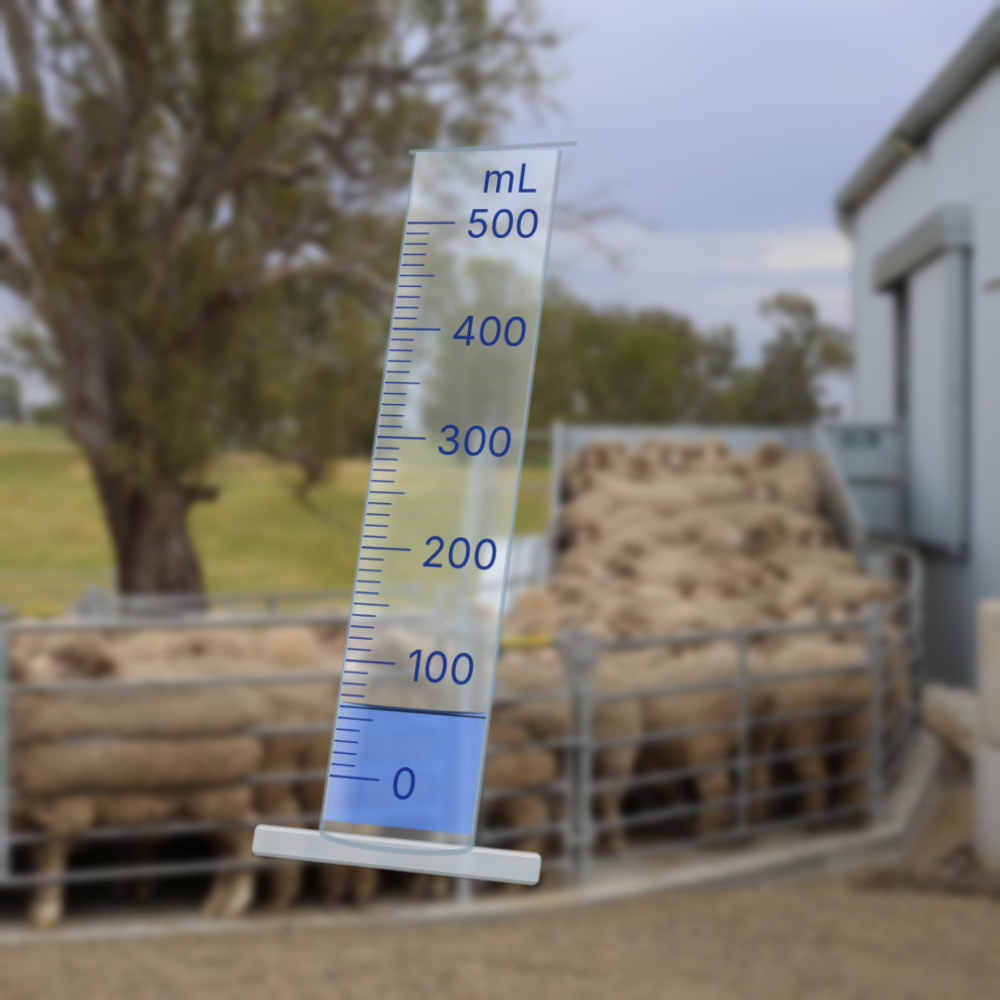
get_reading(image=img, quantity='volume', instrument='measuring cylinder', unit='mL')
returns 60 mL
